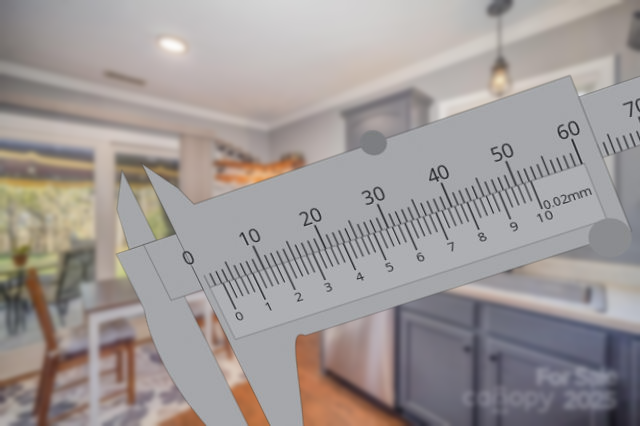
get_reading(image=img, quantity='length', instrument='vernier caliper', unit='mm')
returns 3.2 mm
